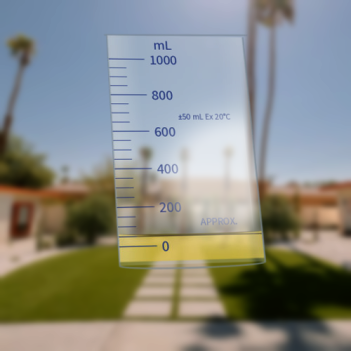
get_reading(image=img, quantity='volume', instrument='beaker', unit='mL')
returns 50 mL
